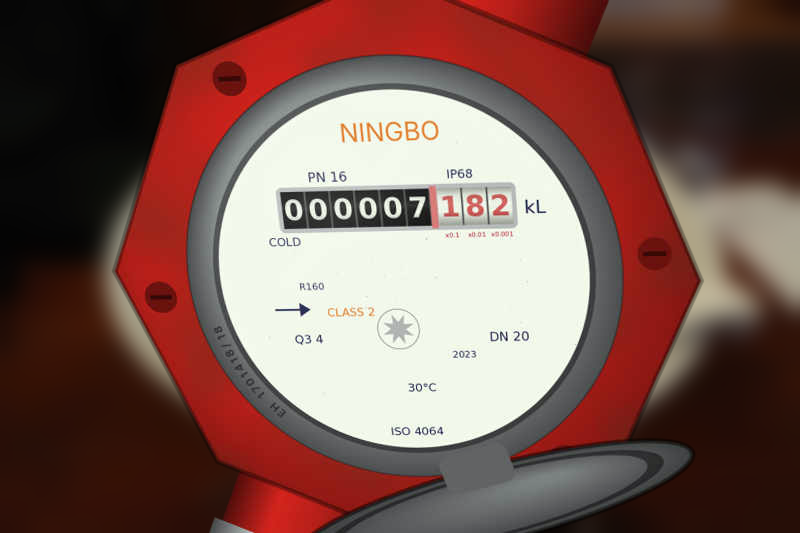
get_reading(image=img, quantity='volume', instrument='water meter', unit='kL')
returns 7.182 kL
